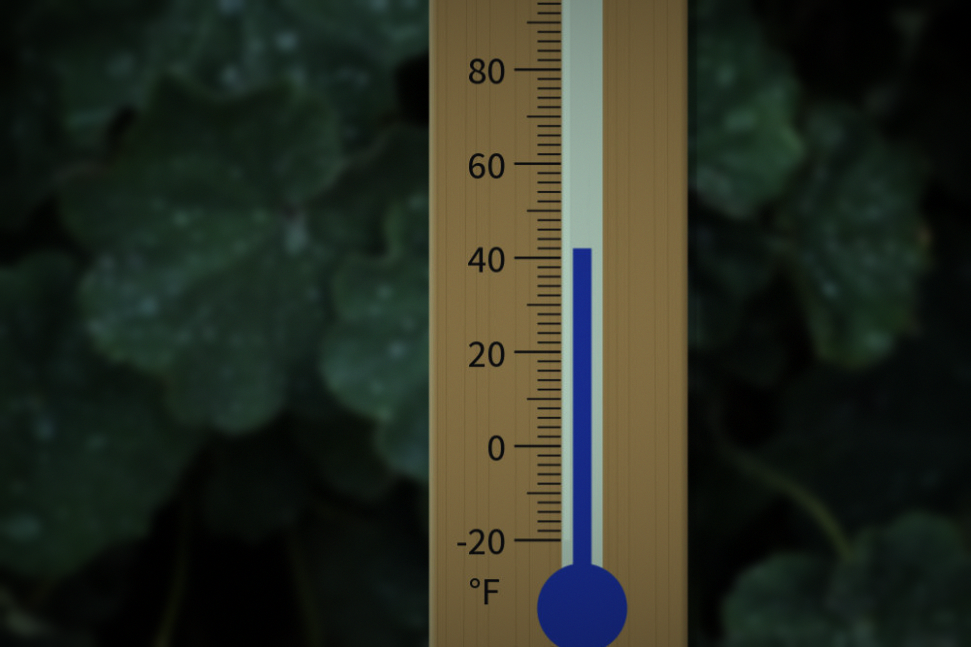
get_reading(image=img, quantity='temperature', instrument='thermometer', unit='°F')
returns 42 °F
